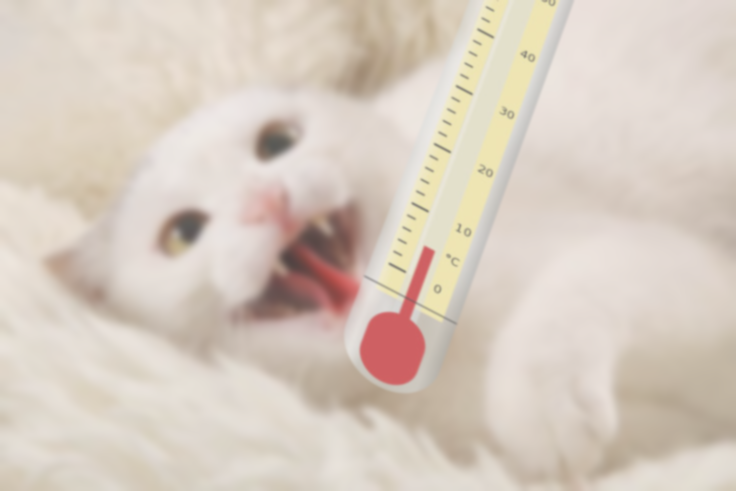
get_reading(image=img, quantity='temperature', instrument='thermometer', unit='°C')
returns 5 °C
